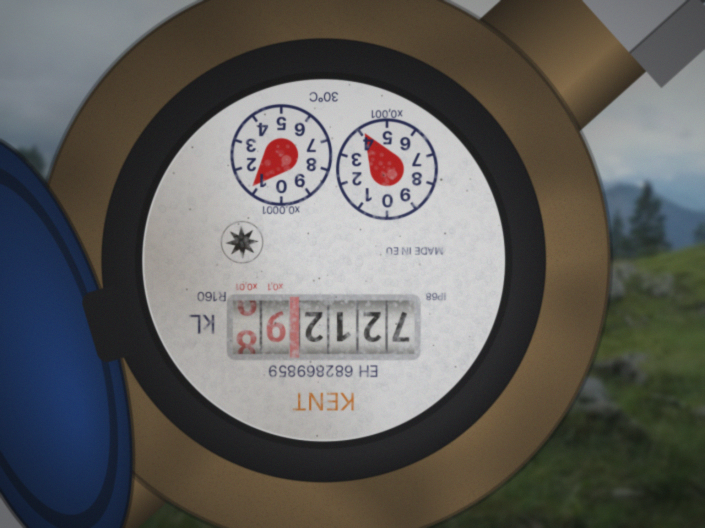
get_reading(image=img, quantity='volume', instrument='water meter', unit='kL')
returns 7212.9841 kL
